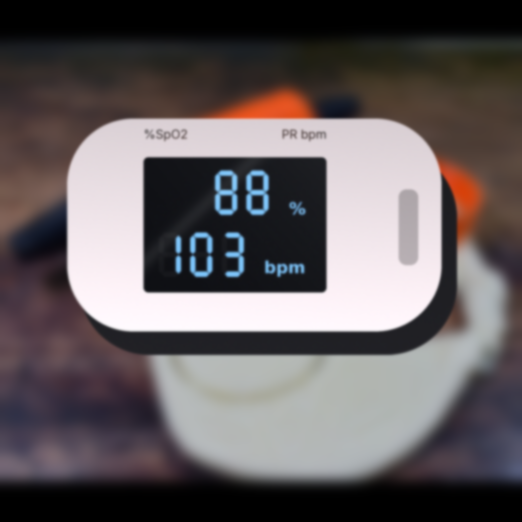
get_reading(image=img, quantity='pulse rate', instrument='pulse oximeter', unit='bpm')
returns 103 bpm
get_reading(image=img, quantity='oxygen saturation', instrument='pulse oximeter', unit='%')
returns 88 %
